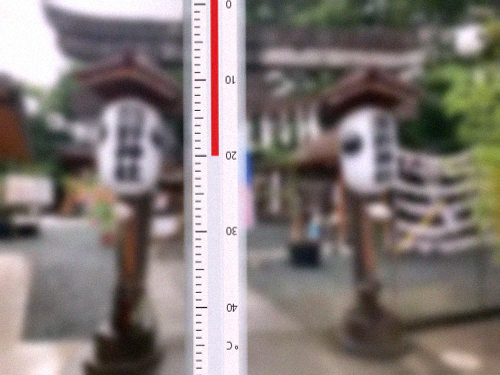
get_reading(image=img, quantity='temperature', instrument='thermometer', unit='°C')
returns 20 °C
